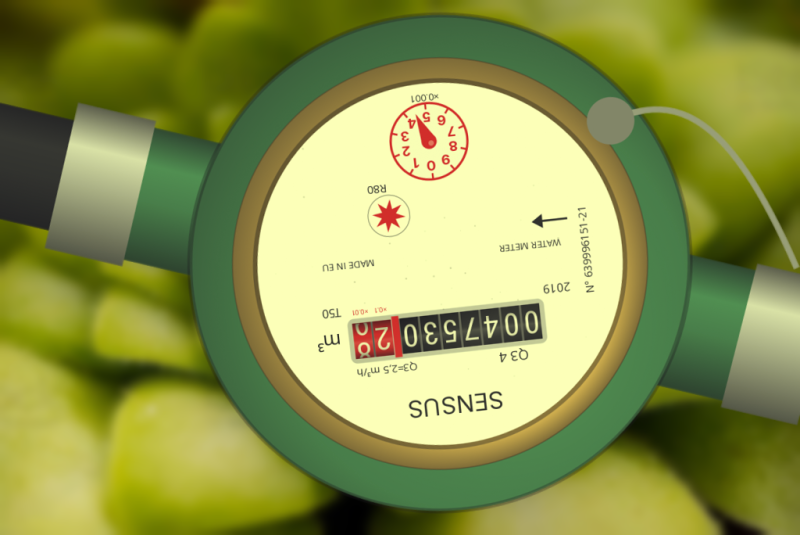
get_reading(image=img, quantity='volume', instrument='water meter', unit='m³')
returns 47530.284 m³
